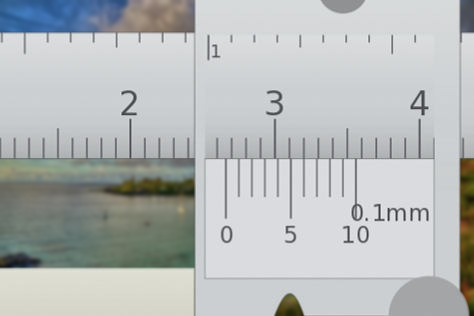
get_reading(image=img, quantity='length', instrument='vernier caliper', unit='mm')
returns 26.6 mm
